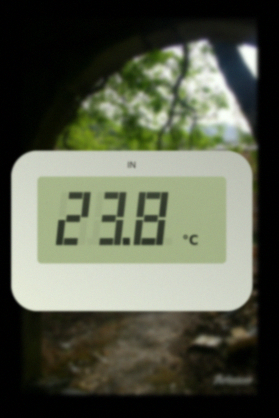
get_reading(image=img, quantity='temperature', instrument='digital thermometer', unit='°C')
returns 23.8 °C
